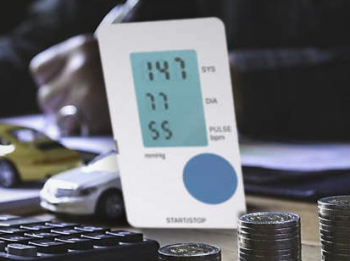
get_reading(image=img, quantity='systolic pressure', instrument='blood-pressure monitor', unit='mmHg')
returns 147 mmHg
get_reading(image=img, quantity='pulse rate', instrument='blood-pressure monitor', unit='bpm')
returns 55 bpm
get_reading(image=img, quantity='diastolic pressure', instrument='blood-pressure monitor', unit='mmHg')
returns 77 mmHg
